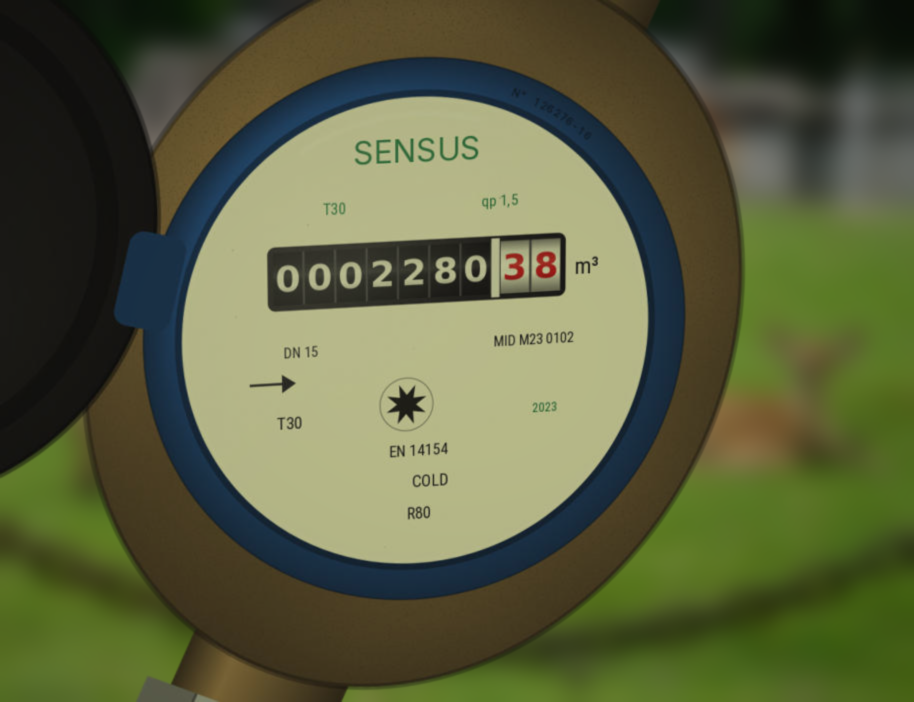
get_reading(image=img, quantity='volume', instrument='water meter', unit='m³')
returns 2280.38 m³
